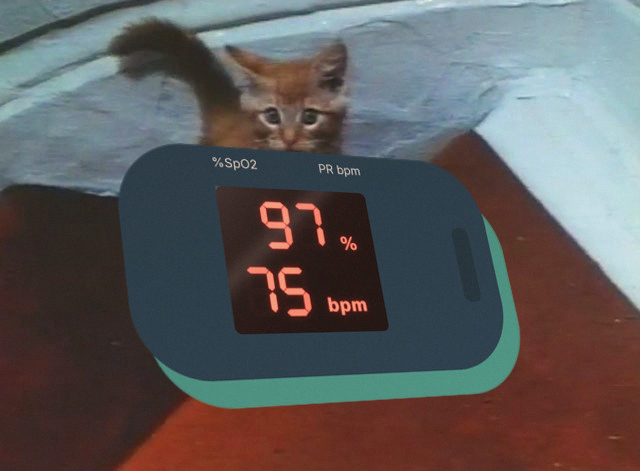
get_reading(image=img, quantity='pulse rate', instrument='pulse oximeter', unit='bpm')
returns 75 bpm
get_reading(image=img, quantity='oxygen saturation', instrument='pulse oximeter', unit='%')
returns 97 %
